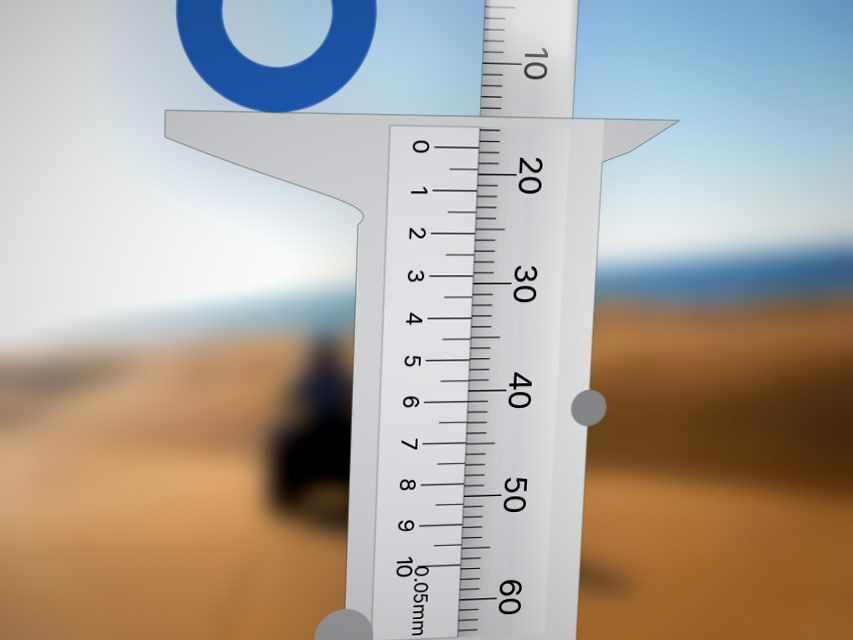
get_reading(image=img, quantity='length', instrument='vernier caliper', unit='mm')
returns 17.6 mm
